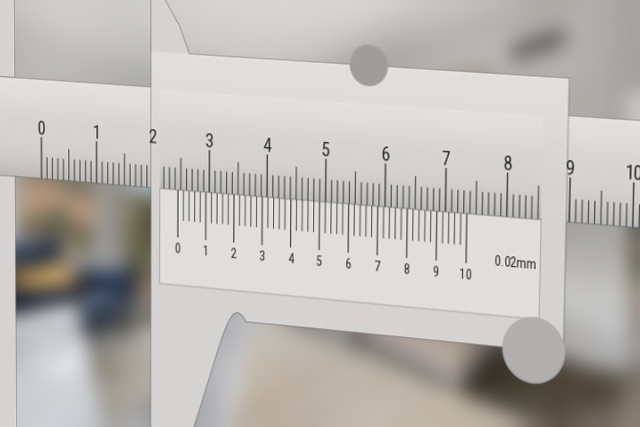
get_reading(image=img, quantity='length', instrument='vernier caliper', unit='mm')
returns 24.5 mm
